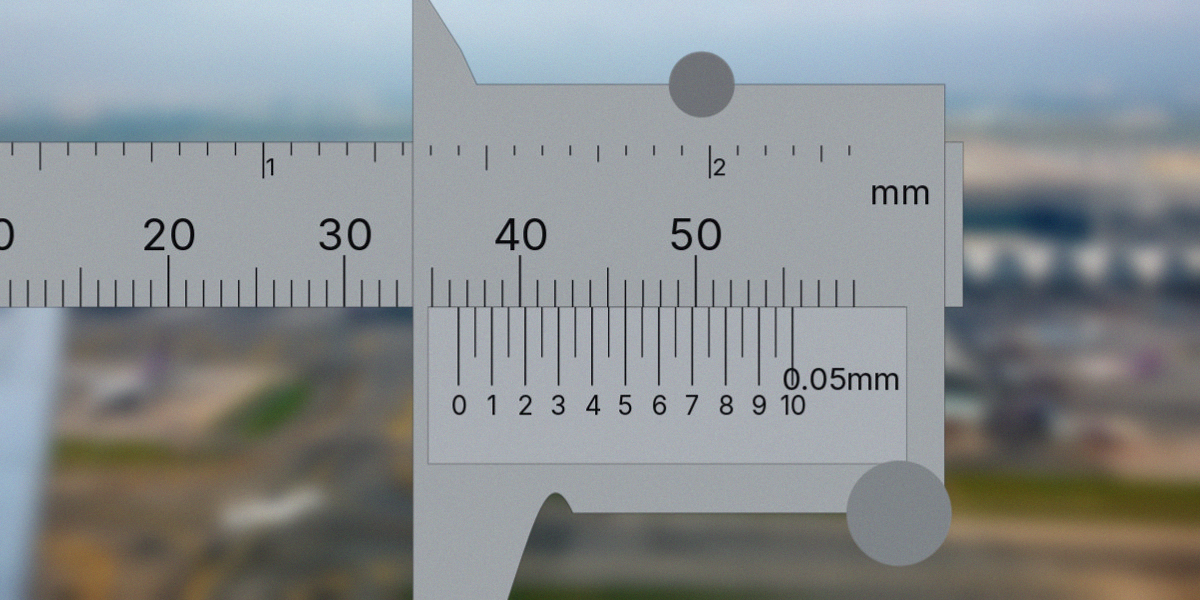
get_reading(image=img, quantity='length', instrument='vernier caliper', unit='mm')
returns 36.5 mm
